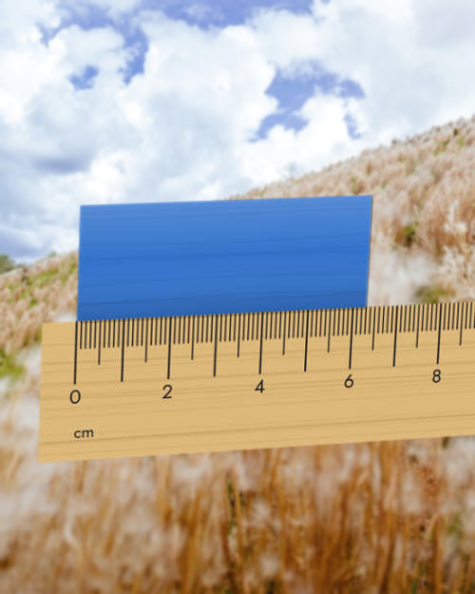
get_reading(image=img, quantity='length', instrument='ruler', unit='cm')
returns 6.3 cm
